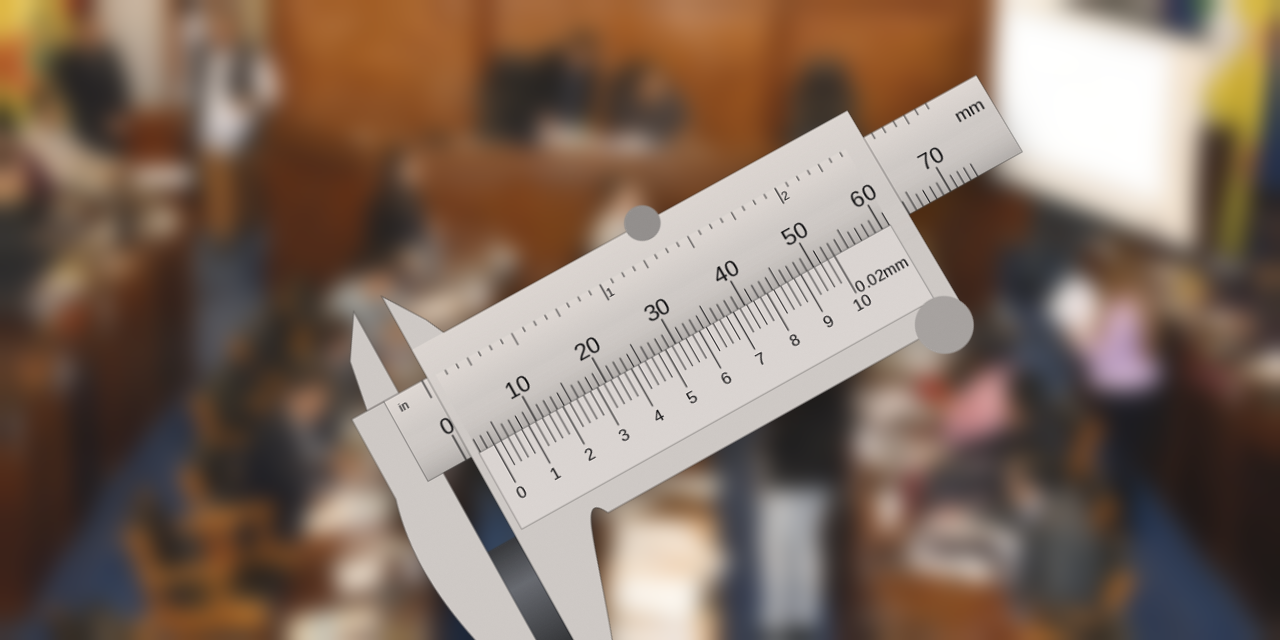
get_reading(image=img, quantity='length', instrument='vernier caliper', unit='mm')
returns 4.0 mm
